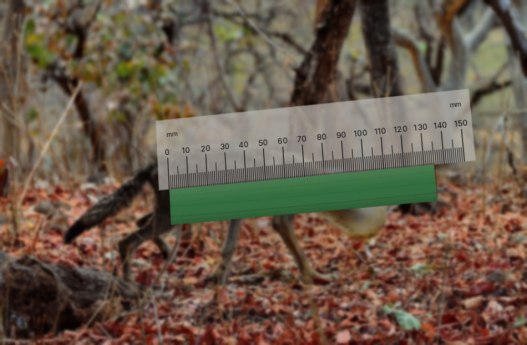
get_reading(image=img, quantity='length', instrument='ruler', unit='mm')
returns 135 mm
